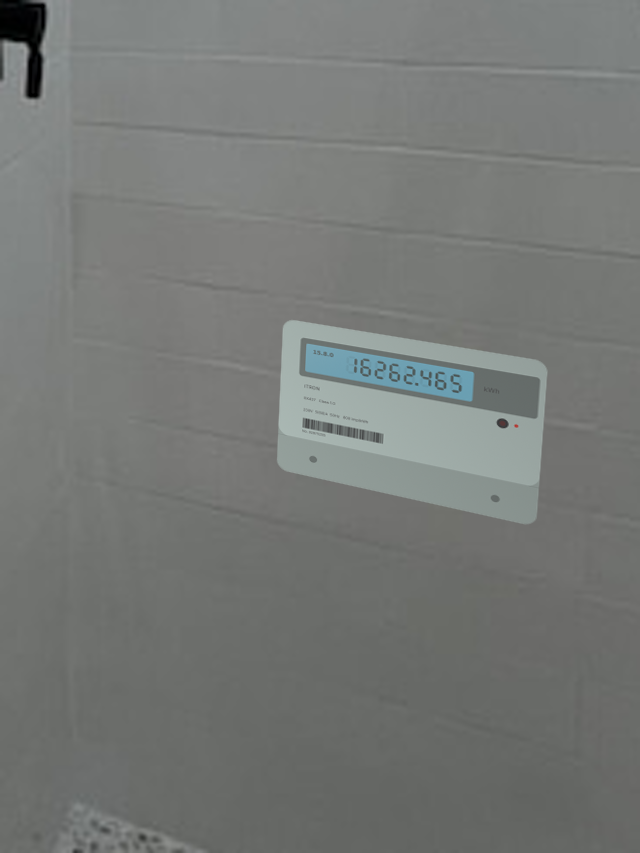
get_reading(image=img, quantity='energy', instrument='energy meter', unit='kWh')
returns 16262.465 kWh
